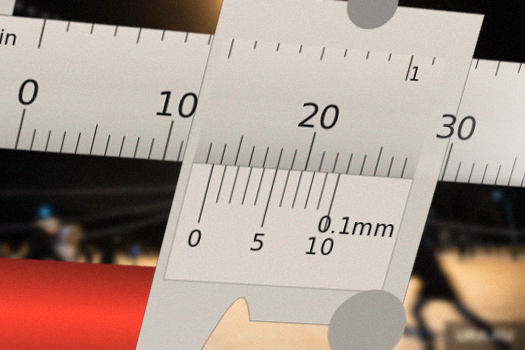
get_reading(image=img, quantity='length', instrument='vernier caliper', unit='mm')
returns 13.5 mm
